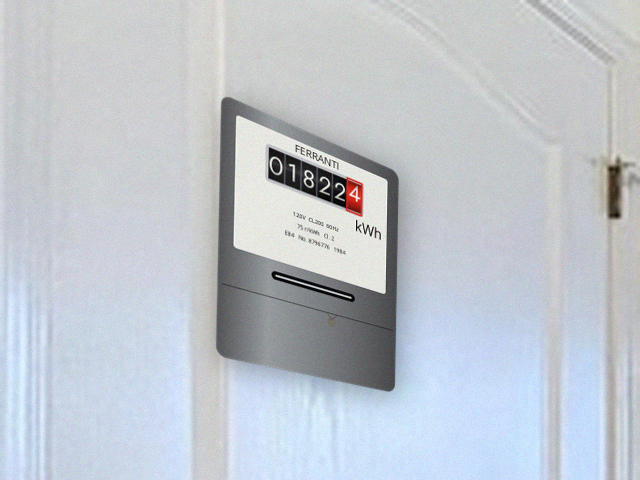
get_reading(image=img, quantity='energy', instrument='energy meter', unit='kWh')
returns 1822.4 kWh
